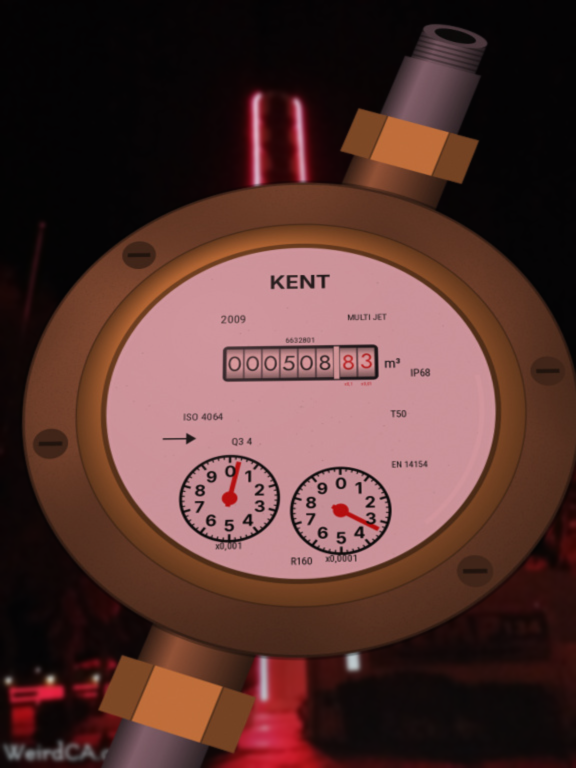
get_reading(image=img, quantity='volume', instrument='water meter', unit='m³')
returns 508.8303 m³
